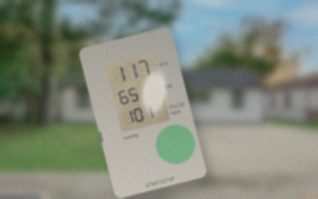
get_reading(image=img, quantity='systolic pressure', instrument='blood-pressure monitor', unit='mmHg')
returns 117 mmHg
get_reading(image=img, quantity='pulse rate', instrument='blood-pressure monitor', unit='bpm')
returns 101 bpm
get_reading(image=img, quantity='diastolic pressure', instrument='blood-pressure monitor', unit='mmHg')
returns 65 mmHg
